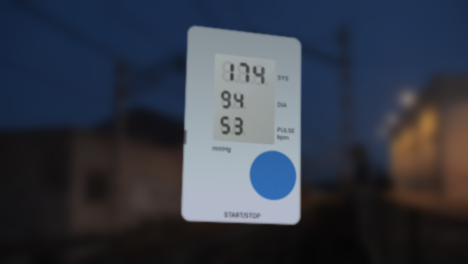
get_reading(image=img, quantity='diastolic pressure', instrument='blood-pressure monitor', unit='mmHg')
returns 94 mmHg
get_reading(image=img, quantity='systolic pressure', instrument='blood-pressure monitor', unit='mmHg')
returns 174 mmHg
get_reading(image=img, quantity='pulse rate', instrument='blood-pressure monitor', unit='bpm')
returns 53 bpm
